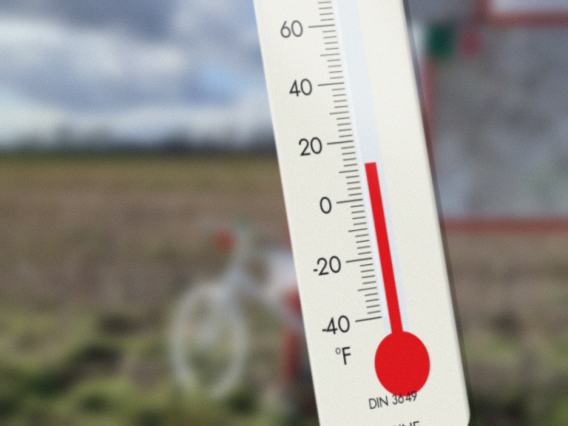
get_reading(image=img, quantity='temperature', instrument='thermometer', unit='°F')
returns 12 °F
